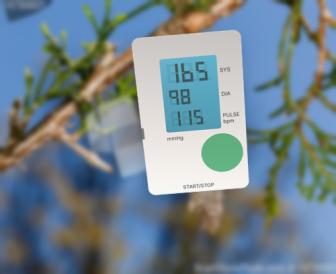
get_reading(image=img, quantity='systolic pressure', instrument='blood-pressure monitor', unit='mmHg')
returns 165 mmHg
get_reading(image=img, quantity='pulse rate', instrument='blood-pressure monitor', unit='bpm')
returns 115 bpm
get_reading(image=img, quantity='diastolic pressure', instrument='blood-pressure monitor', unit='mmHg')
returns 98 mmHg
